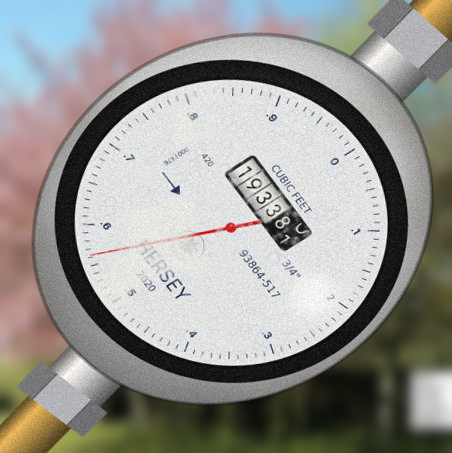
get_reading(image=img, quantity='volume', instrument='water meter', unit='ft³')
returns 193380.56 ft³
